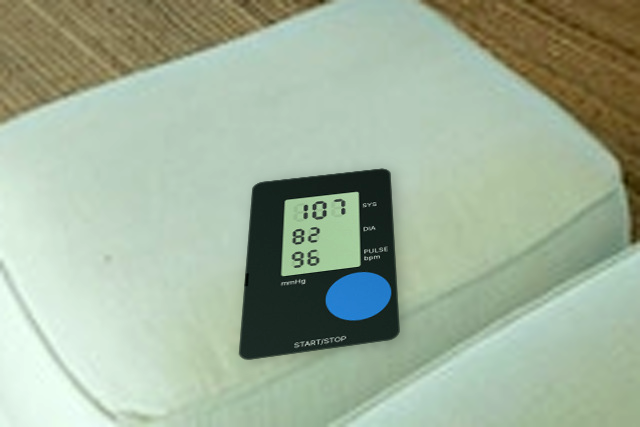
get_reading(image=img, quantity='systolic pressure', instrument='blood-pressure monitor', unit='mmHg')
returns 107 mmHg
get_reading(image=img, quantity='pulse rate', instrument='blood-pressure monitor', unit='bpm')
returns 96 bpm
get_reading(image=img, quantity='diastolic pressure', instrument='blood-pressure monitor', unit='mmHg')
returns 82 mmHg
